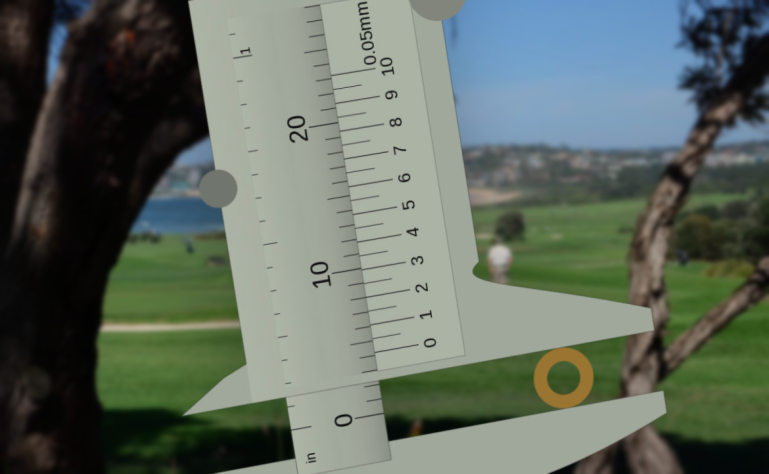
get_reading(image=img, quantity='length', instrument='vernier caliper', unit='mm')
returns 4.2 mm
